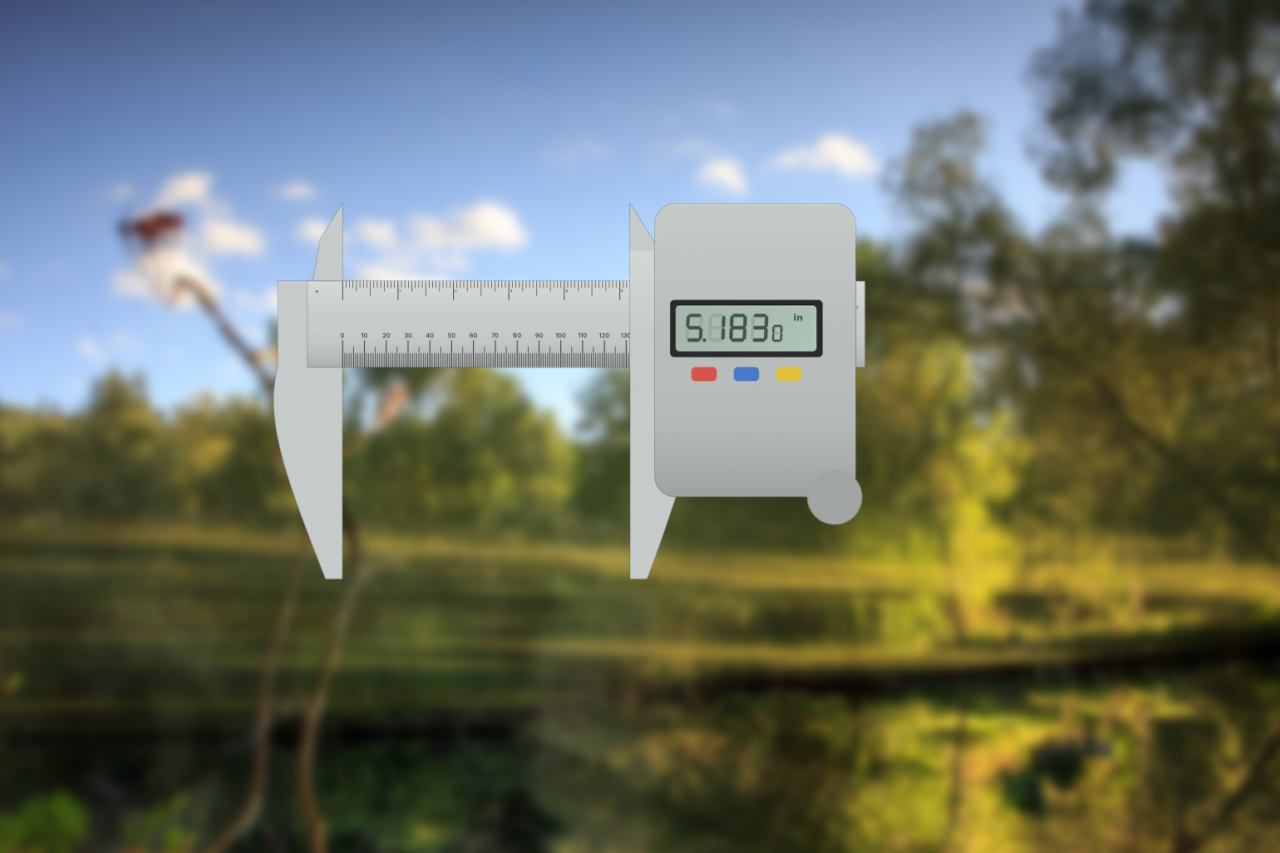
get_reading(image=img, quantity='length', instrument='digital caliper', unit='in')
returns 5.1830 in
